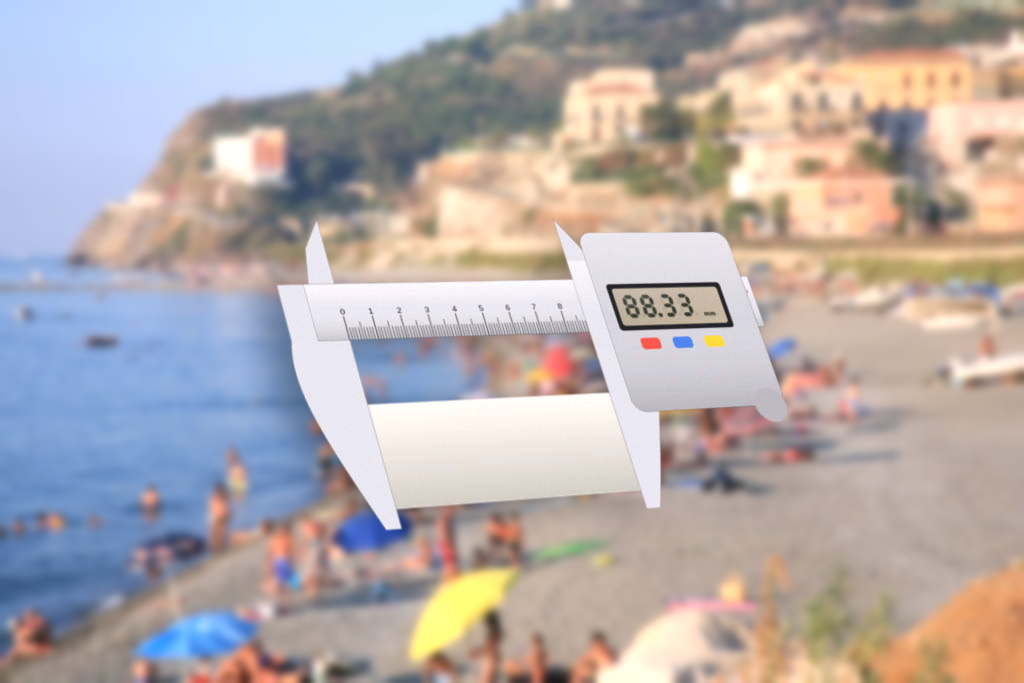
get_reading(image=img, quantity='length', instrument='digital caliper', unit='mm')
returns 88.33 mm
